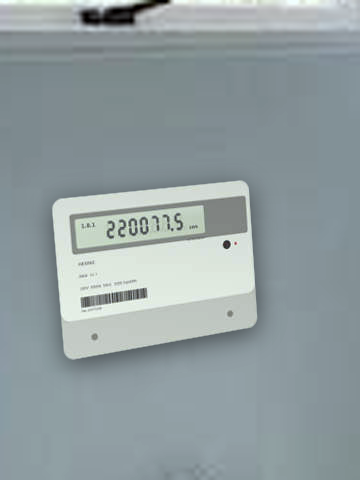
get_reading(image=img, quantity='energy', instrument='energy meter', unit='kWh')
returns 220077.5 kWh
